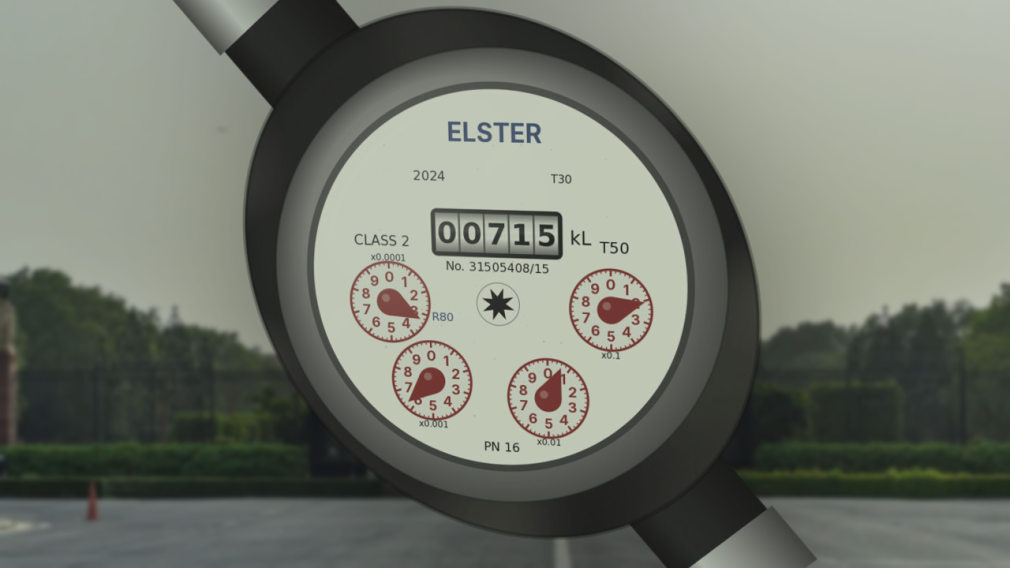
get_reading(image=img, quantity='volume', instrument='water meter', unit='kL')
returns 715.2063 kL
